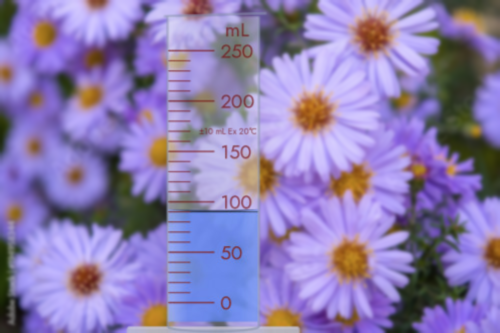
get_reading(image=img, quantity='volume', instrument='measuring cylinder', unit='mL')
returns 90 mL
